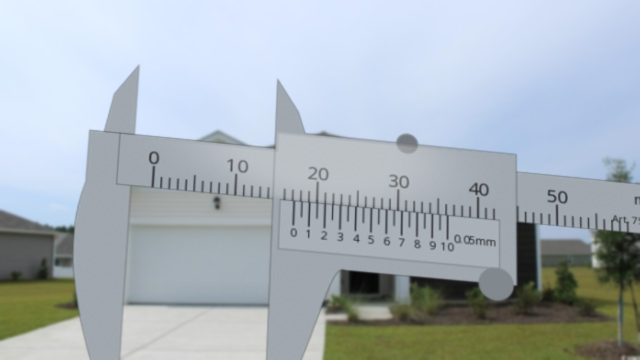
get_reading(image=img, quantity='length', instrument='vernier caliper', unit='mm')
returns 17.2 mm
